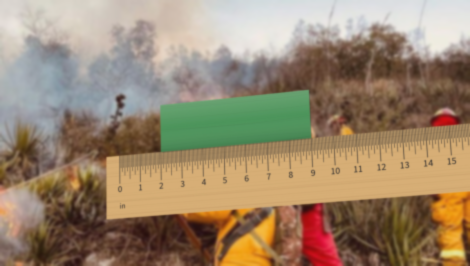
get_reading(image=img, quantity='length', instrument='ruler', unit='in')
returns 7 in
